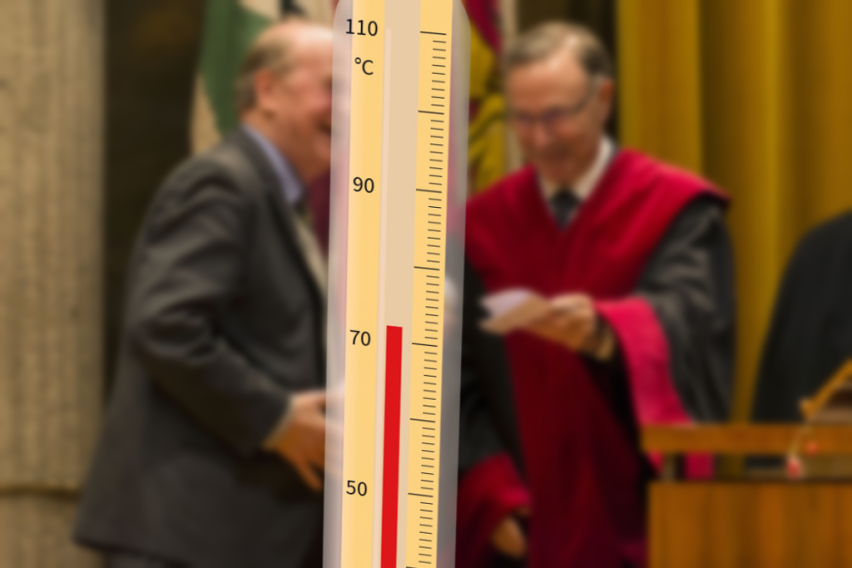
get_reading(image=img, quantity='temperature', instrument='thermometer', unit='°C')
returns 72 °C
